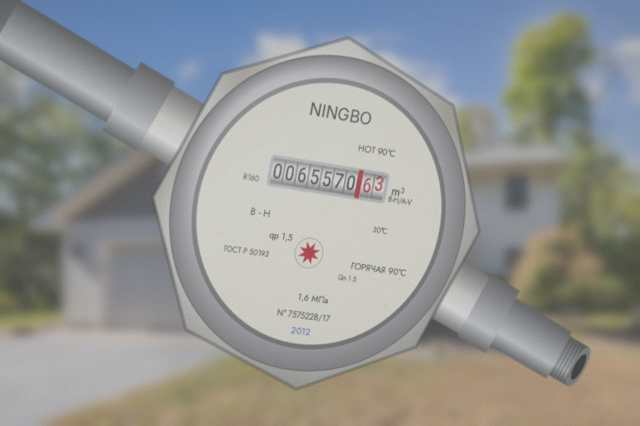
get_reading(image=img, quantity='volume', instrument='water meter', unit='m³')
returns 65570.63 m³
